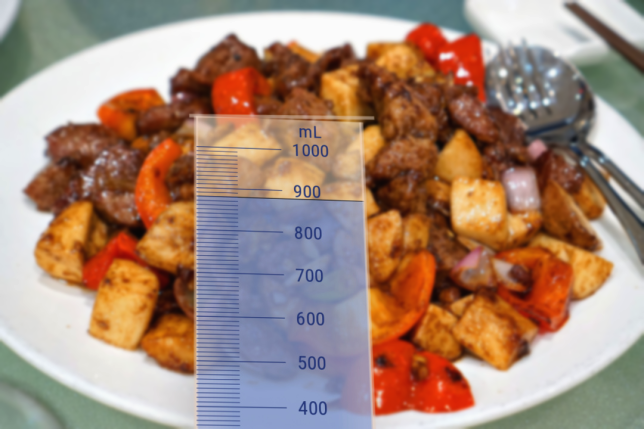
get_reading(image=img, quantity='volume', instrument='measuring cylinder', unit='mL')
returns 880 mL
